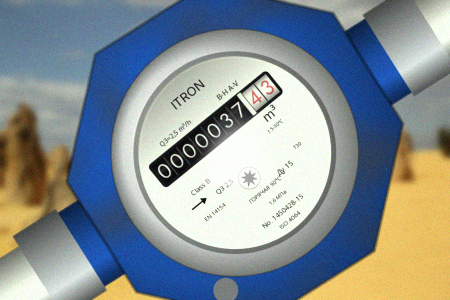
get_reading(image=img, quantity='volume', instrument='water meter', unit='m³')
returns 37.43 m³
